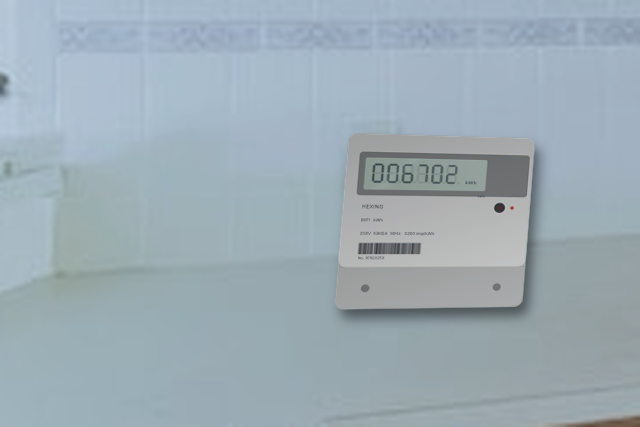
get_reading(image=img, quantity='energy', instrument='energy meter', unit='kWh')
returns 6702 kWh
